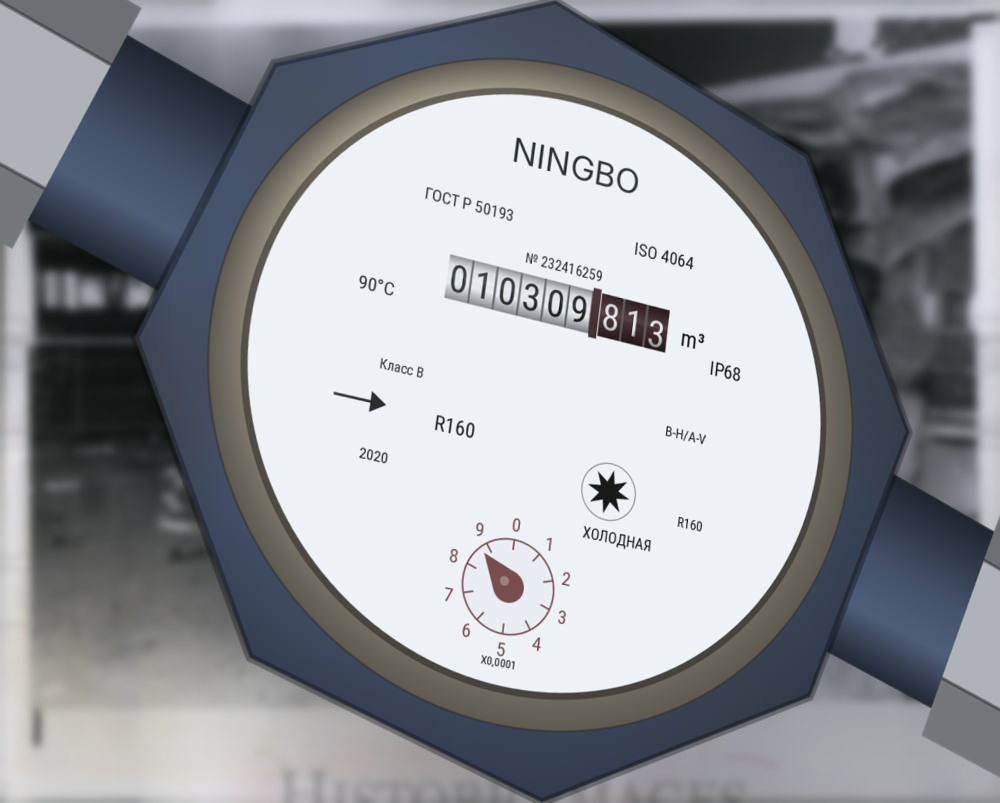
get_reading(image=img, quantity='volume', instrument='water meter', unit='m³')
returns 10309.8128 m³
